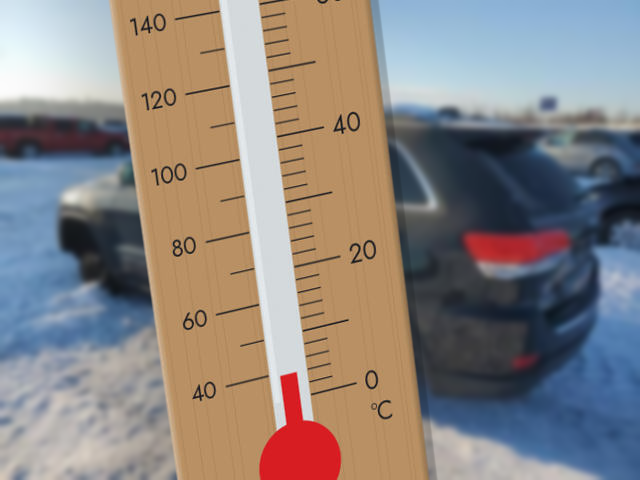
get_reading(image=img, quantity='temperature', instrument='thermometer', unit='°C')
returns 4 °C
